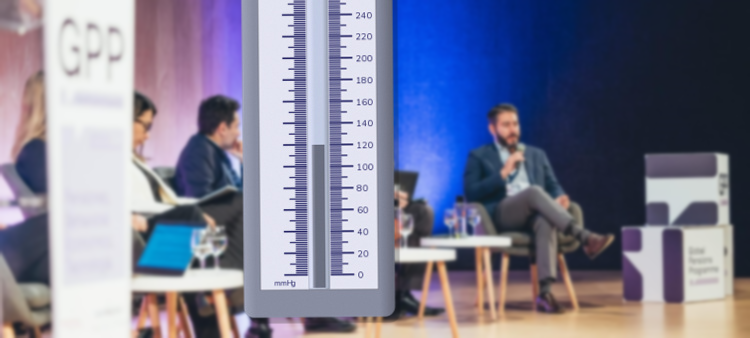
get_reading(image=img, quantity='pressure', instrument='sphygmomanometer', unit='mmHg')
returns 120 mmHg
